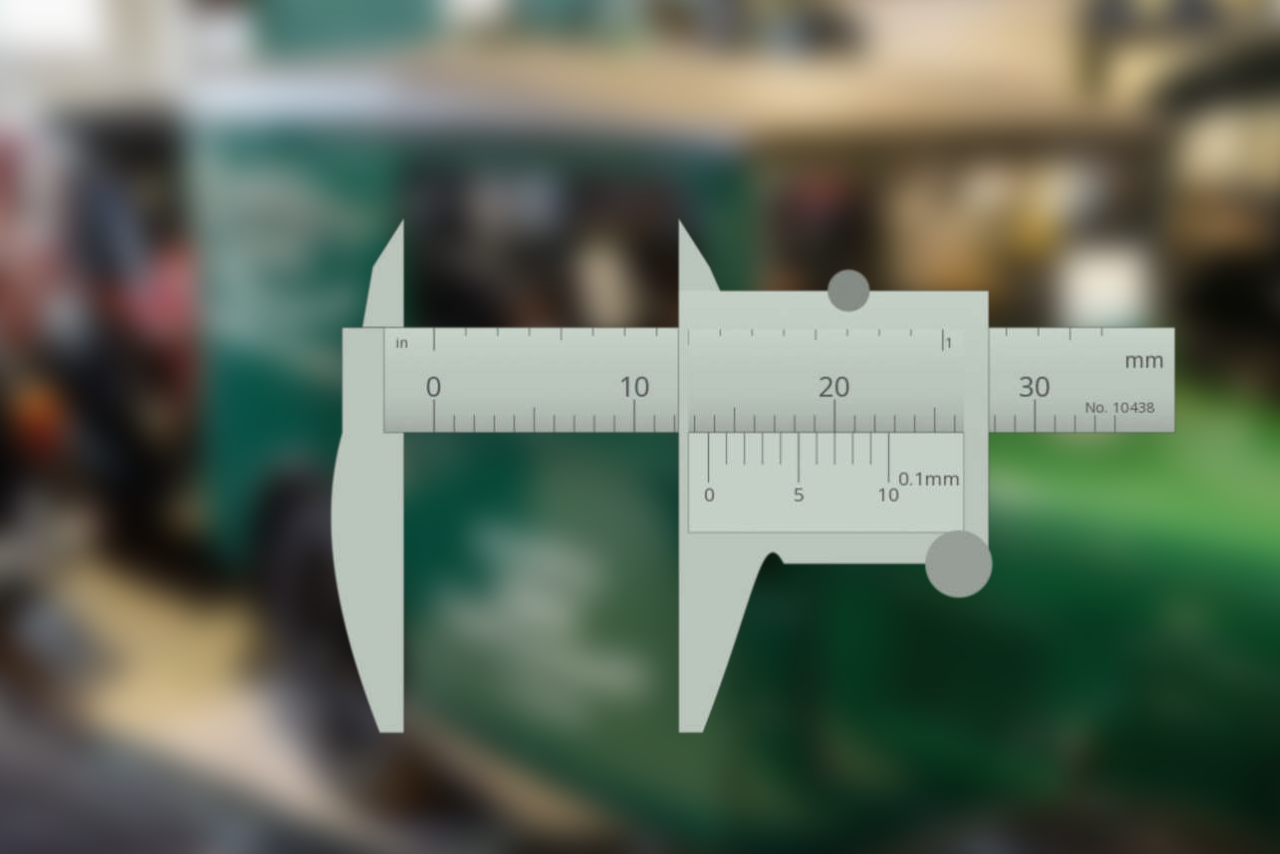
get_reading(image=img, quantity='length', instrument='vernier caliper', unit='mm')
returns 13.7 mm
